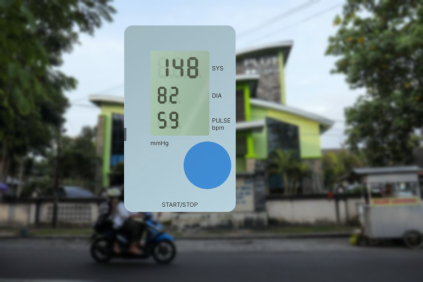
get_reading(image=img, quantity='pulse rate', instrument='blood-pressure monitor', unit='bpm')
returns 59 bpm
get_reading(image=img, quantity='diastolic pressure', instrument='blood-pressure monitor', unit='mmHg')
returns 82 mmHg
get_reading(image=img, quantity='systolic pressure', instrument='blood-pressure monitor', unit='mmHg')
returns 148 mmHg
